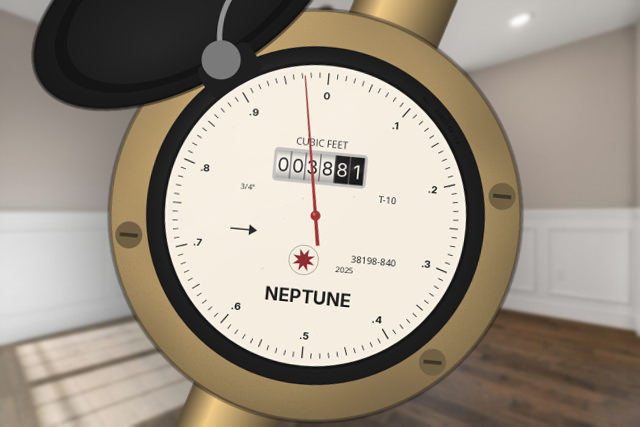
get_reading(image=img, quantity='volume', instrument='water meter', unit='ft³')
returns 3880.97 ft³
